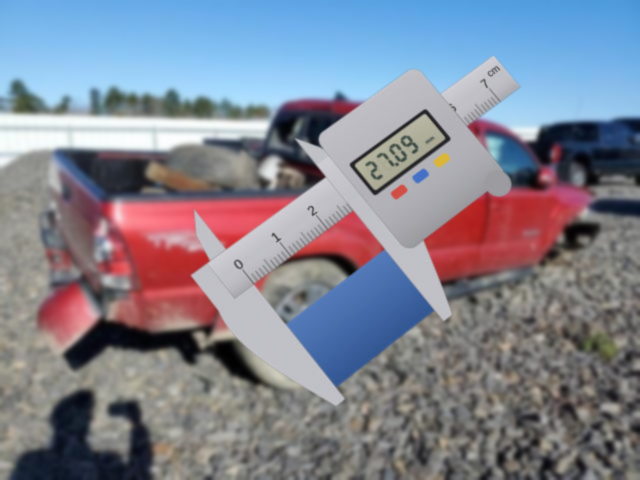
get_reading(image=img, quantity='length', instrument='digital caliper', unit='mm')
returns 27.09 mm
